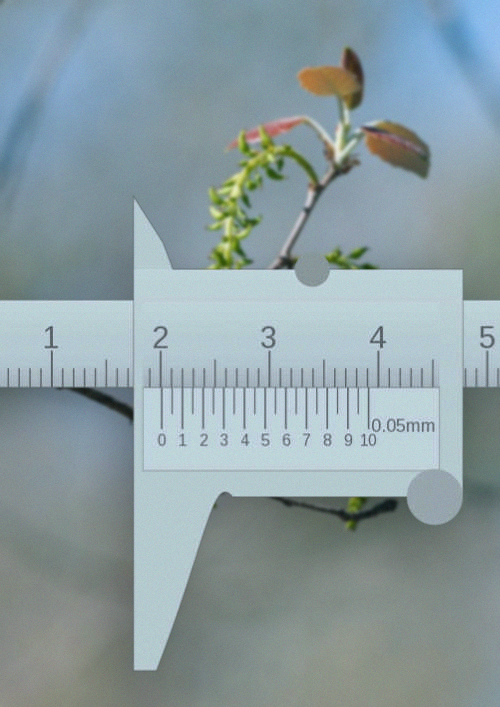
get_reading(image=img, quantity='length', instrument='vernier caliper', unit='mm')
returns 20.1 mm
